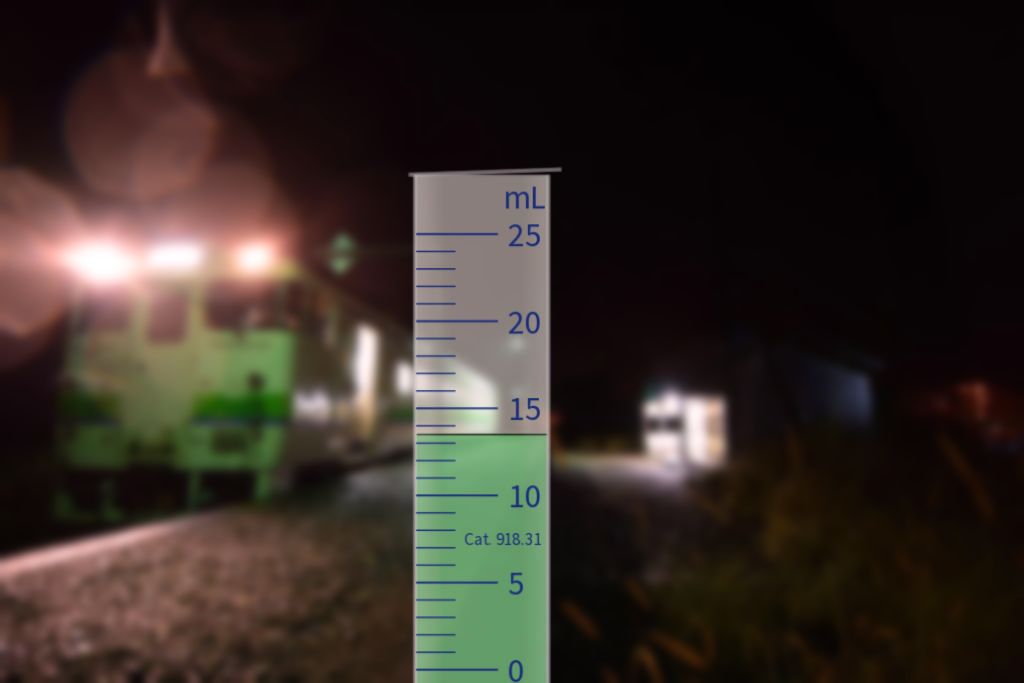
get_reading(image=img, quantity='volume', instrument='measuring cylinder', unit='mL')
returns 13.5 mL
